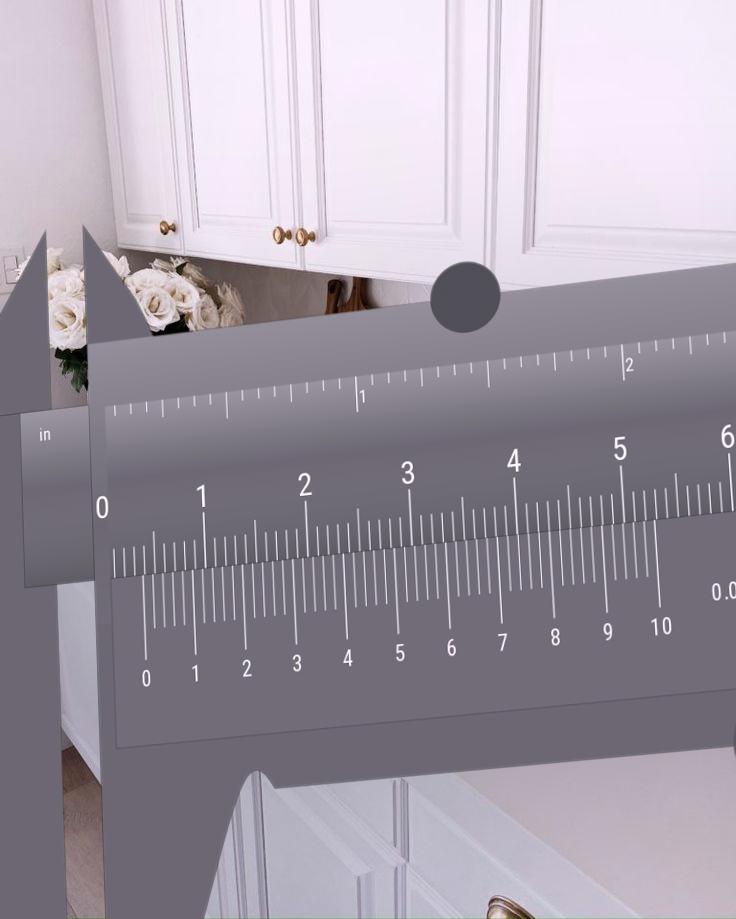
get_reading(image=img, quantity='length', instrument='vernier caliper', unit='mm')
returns 3.8 mm
